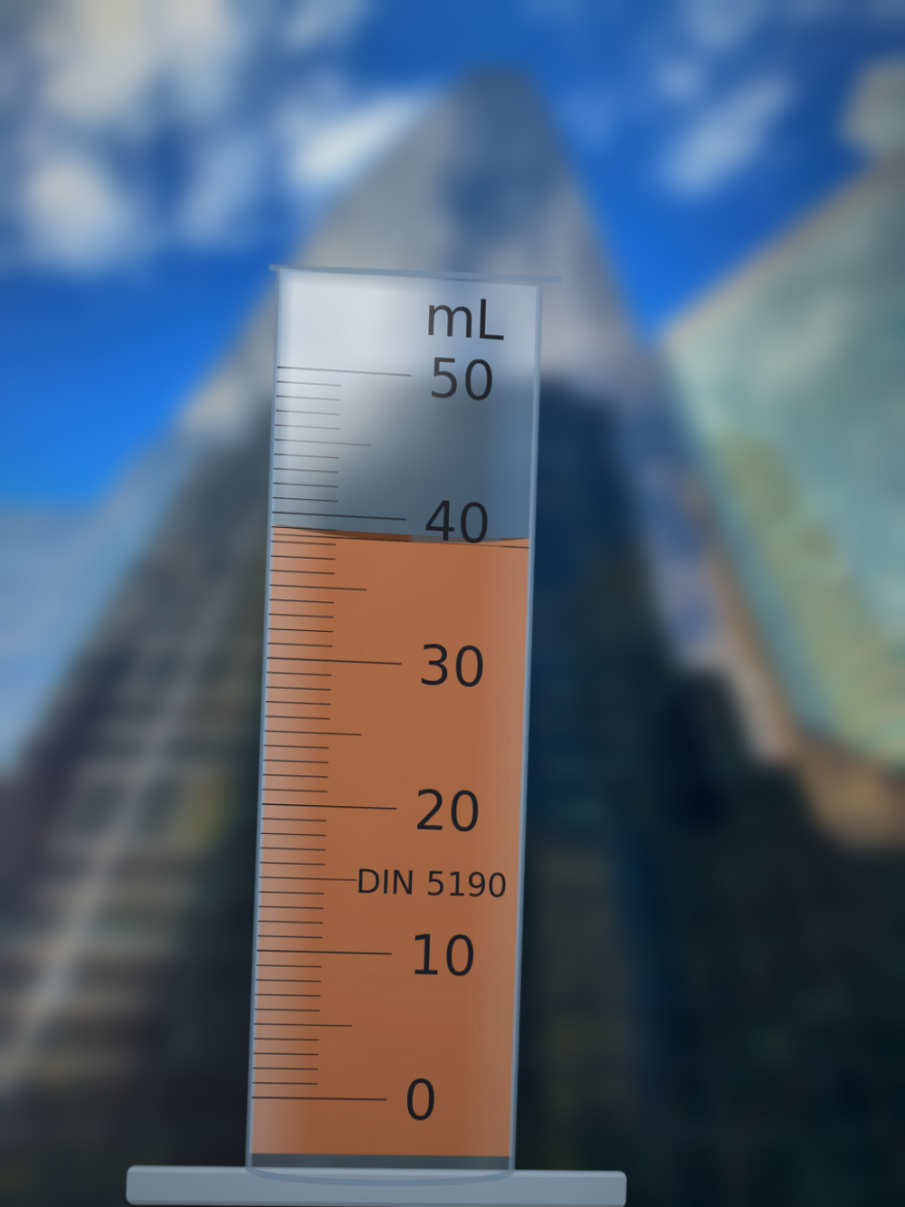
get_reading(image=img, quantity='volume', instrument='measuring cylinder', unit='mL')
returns 38.5 mL
